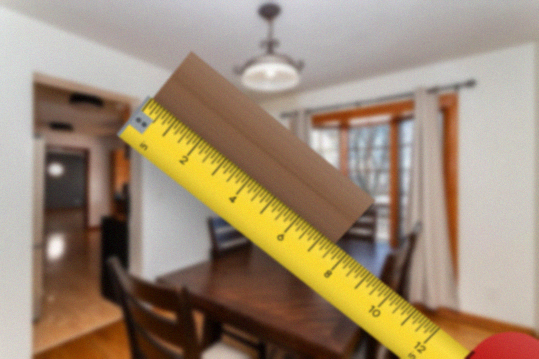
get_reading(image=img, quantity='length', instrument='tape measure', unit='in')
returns 7.5 in
